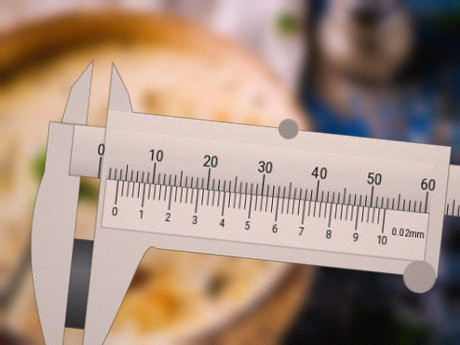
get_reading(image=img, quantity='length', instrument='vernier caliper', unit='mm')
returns 3.6 mm
